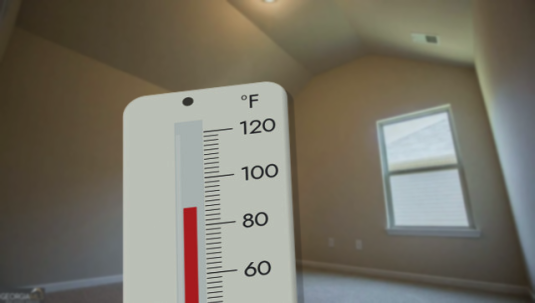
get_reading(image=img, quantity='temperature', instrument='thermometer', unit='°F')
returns 88 °F
